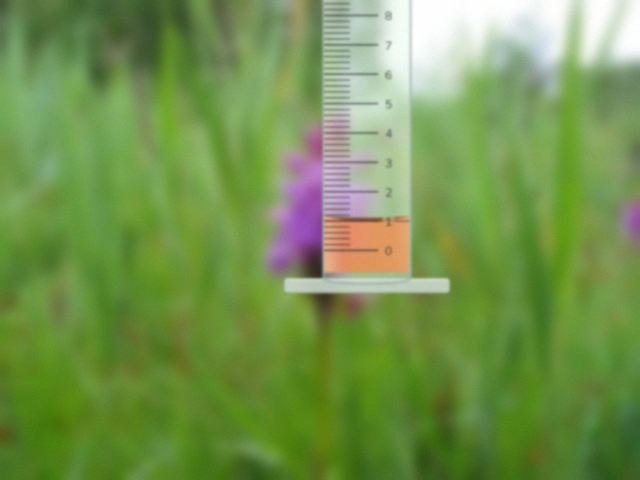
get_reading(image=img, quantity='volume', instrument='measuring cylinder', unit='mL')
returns 1 mL
